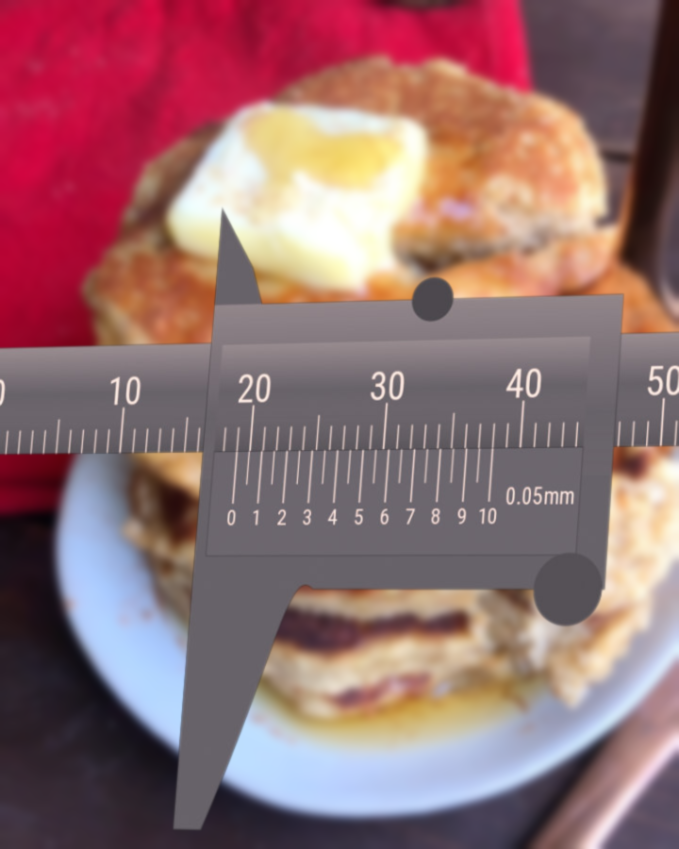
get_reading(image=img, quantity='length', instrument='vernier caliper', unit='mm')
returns 19.0 mm
